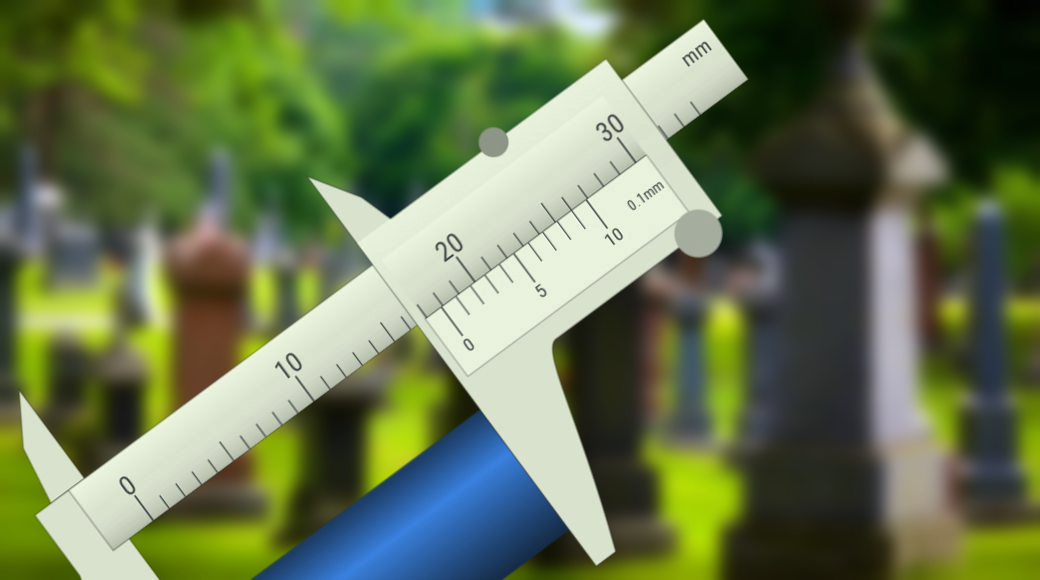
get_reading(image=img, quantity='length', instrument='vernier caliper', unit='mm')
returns 17.9 mm
